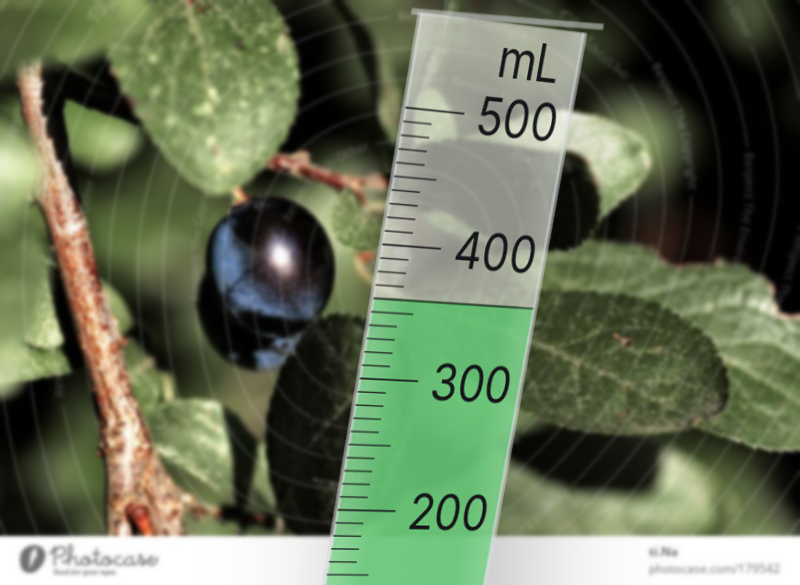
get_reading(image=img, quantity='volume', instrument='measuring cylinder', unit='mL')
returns 360 mL
